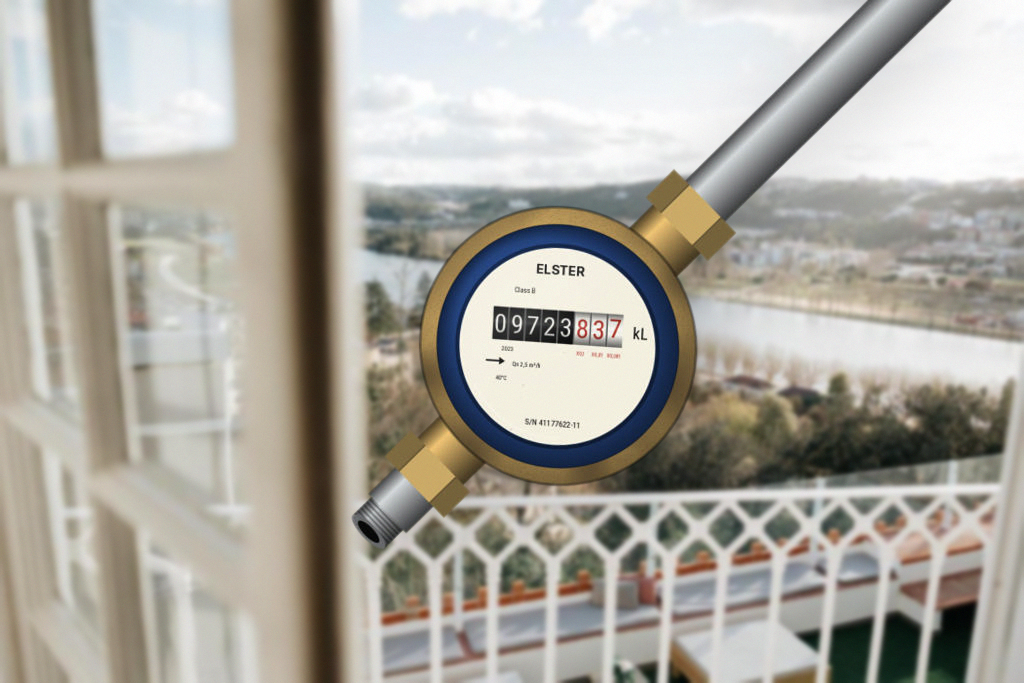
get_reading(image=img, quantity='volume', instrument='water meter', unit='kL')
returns 9723.837 kL
